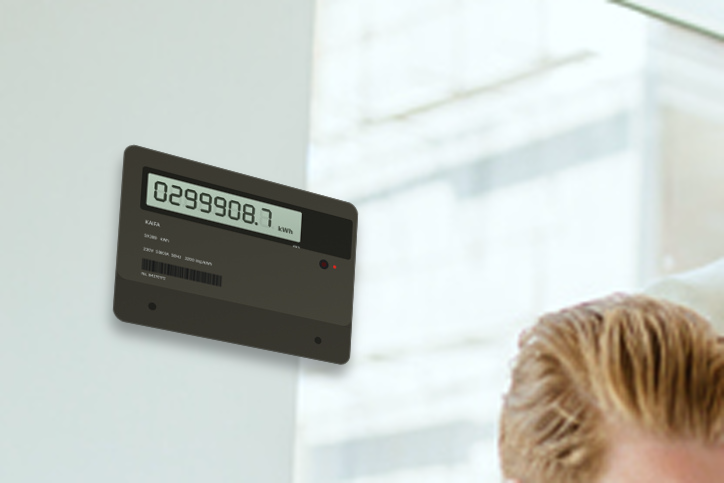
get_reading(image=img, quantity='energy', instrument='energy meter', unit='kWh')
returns 299908.7 kWh
